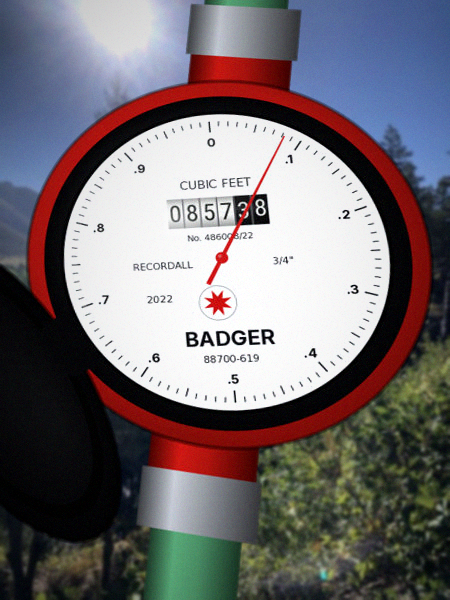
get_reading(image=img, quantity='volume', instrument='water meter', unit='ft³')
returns 85738.08 ft³
